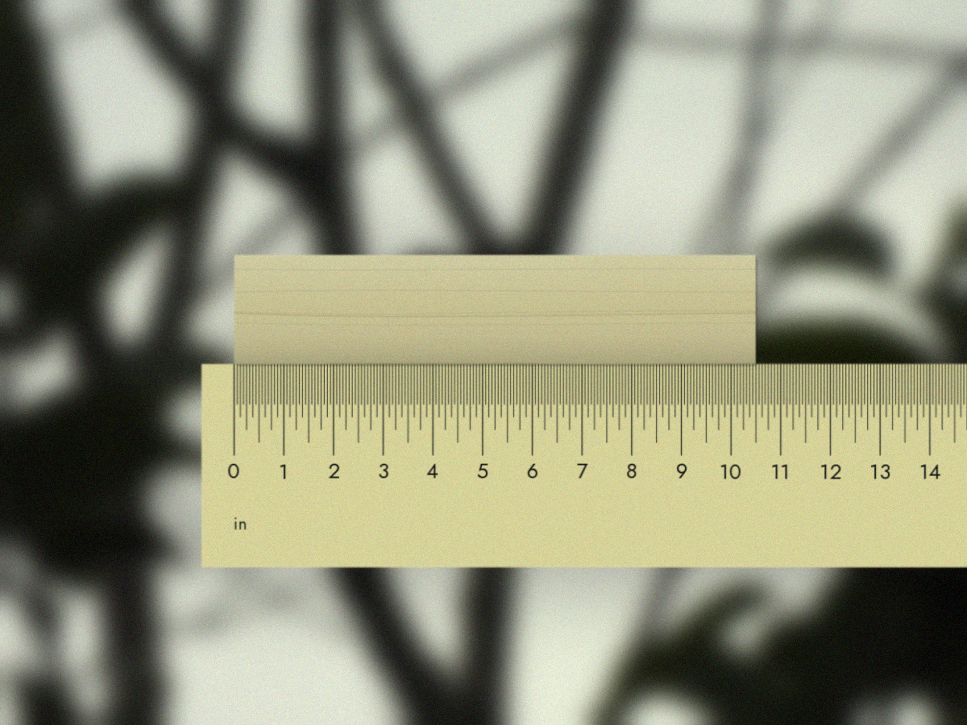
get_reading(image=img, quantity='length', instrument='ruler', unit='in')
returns 10.5 in
